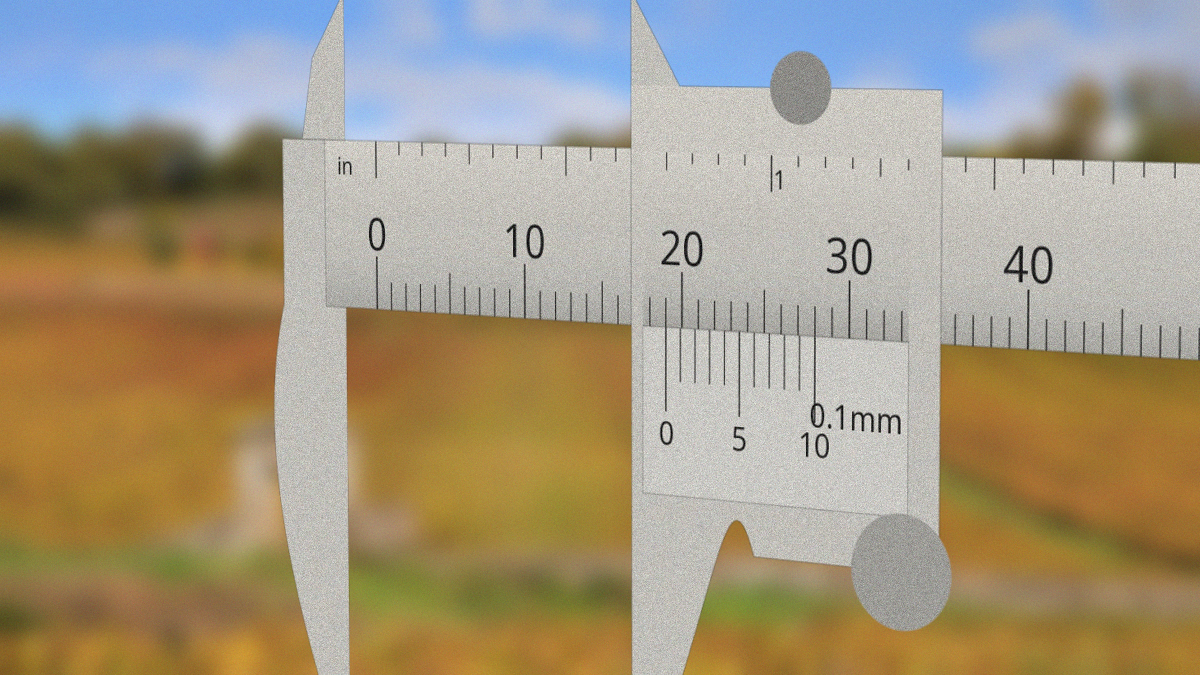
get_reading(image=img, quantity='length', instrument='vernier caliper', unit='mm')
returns 19.0 mm
